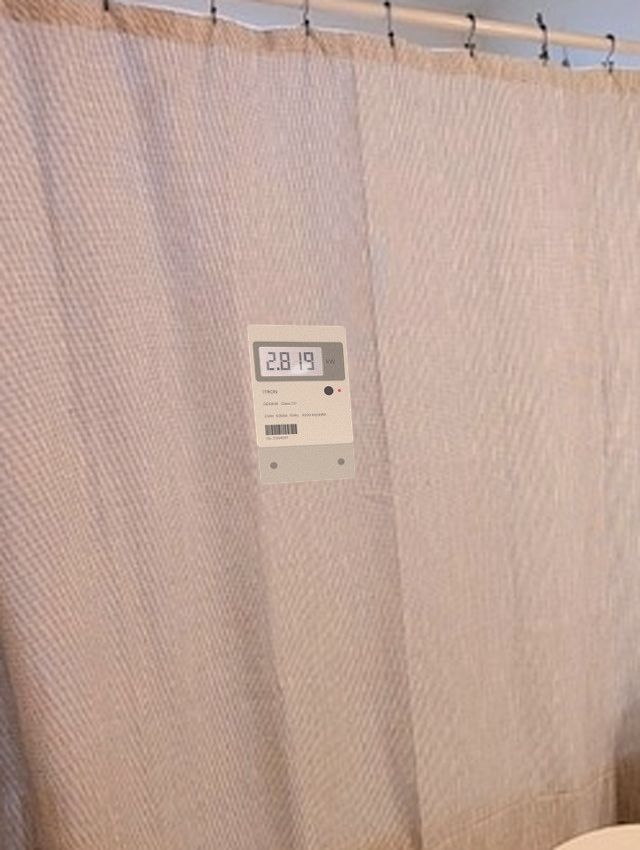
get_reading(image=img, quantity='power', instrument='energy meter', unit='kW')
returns 2.819 kW
